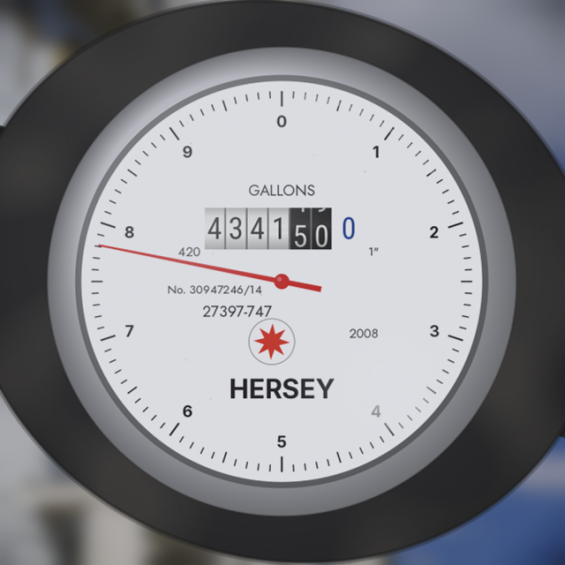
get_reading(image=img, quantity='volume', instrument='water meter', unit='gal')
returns 4341497.8 gal
